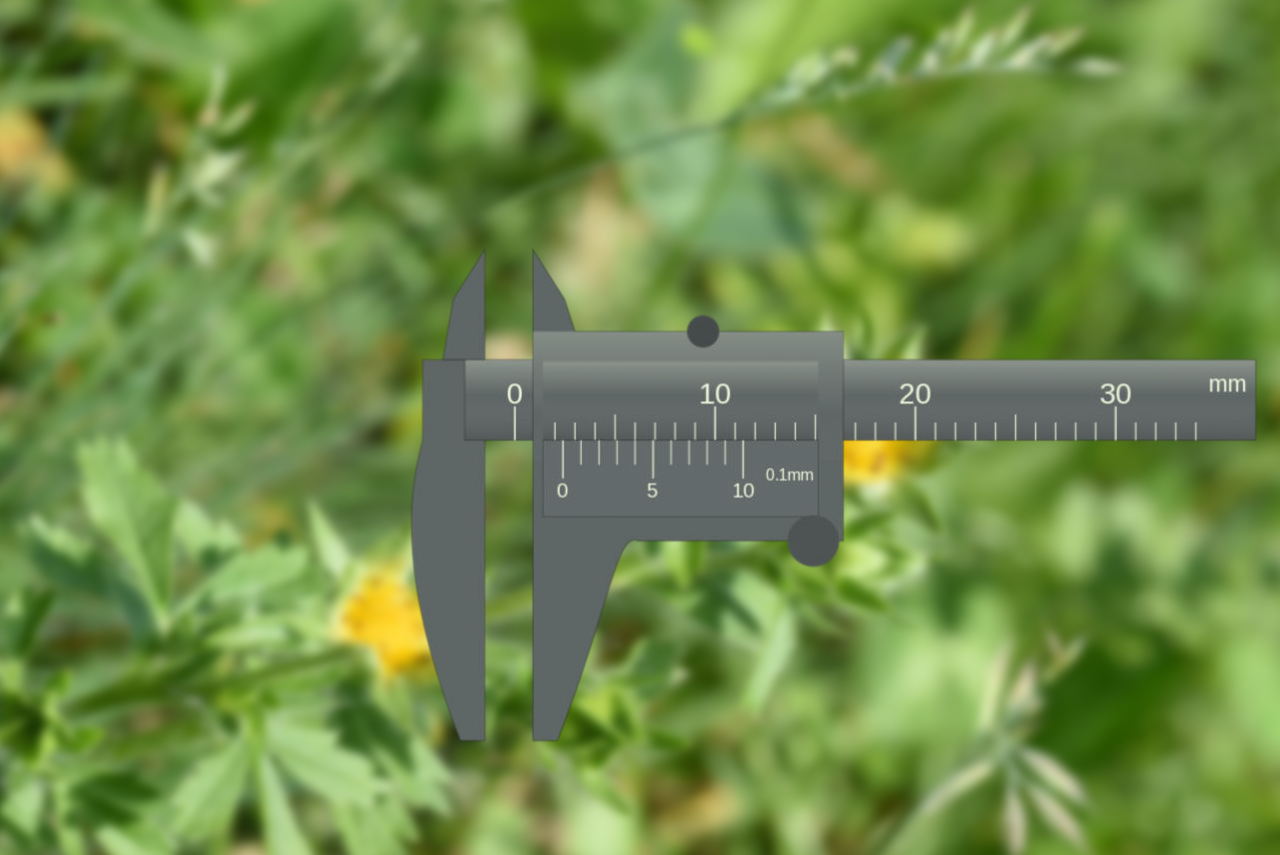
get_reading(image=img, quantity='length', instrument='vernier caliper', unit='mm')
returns 2.4 mm
